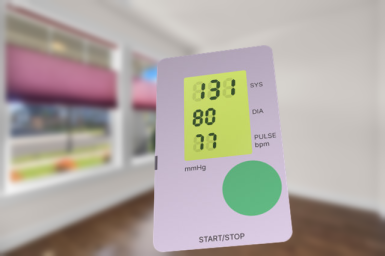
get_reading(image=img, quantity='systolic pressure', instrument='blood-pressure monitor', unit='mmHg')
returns 131 mmHg
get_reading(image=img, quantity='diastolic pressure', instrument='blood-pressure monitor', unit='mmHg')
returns 80 mmHg
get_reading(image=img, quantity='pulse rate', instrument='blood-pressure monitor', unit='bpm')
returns 77 bpm
